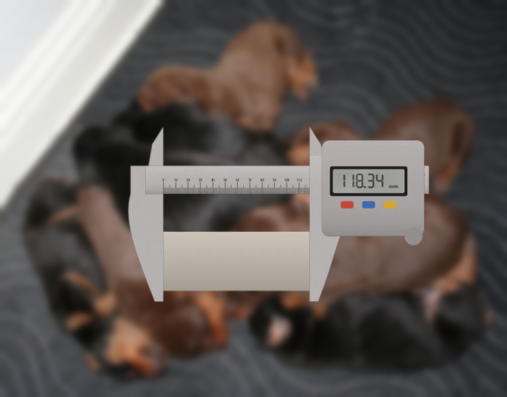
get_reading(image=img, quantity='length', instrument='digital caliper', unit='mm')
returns 118.34 mm
